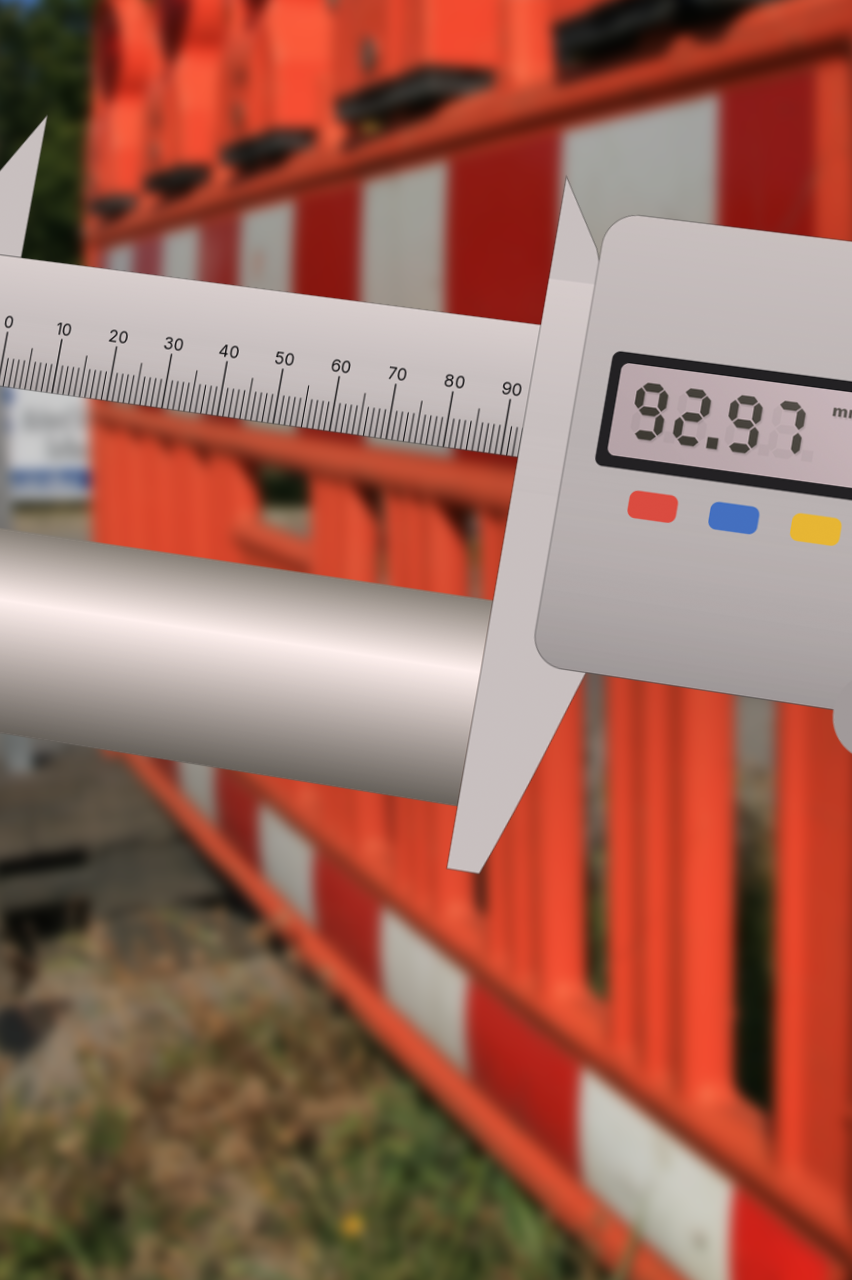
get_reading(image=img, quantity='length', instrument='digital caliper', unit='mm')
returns 92.97 mm
